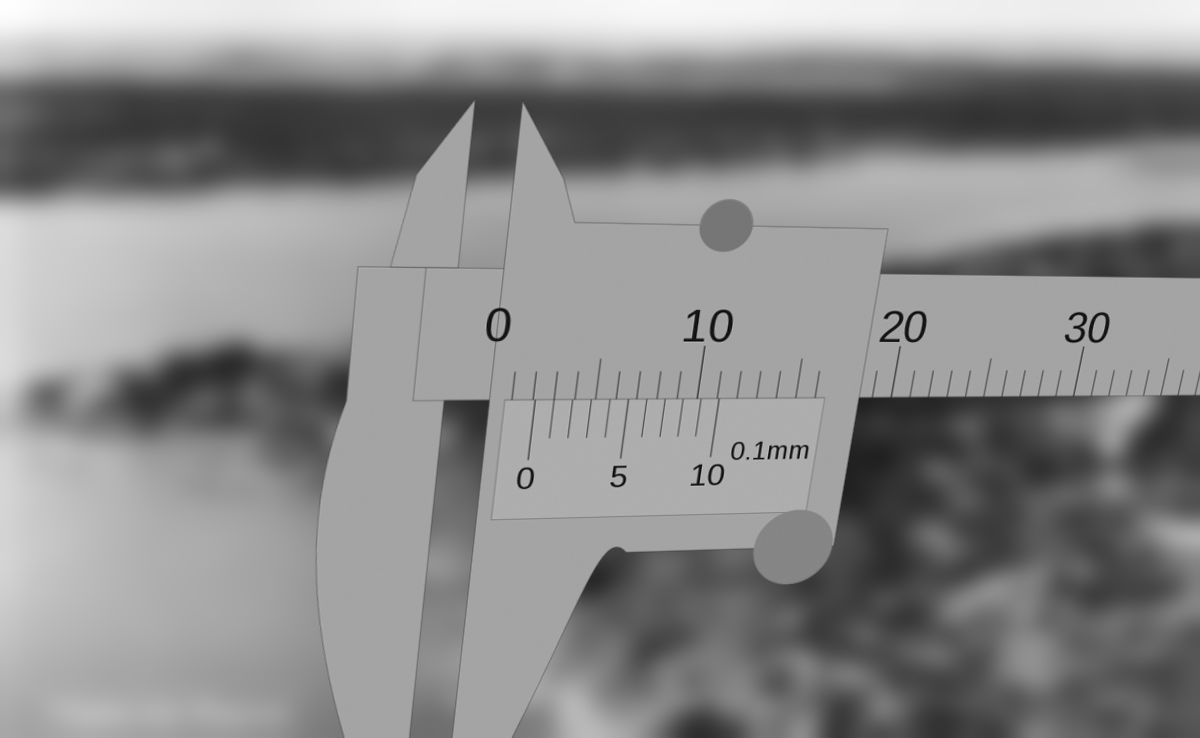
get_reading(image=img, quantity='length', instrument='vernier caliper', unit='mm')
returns 2.1 mm
